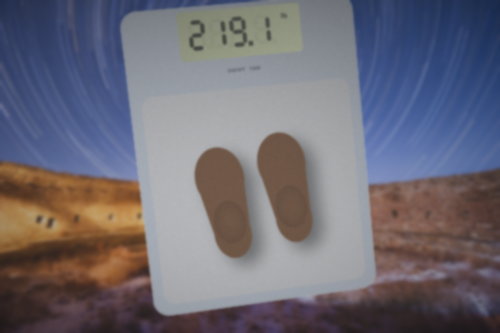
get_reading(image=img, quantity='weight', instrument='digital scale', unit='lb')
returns 219.1 lb
